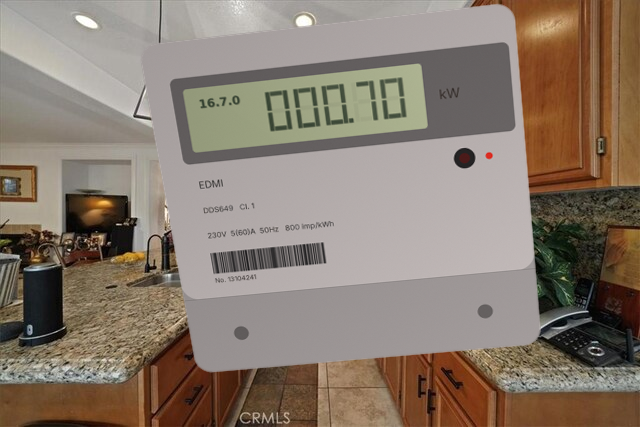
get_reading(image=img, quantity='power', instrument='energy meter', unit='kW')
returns 0.70 kW
